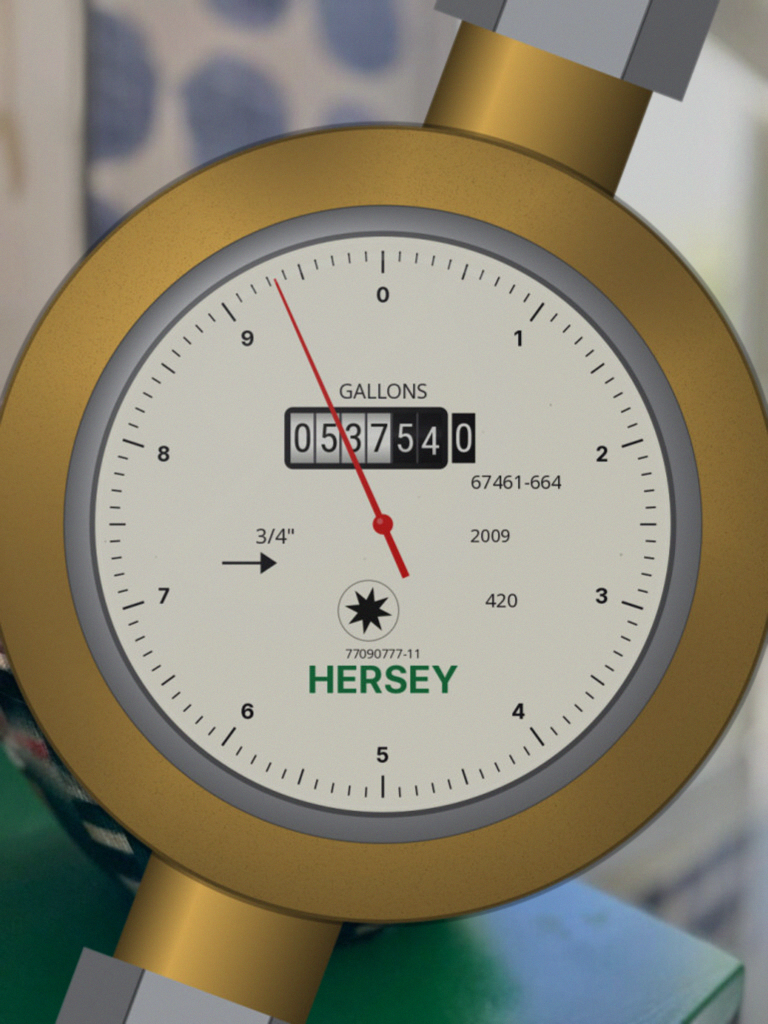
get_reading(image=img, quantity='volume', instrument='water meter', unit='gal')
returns 537539.3 gal
